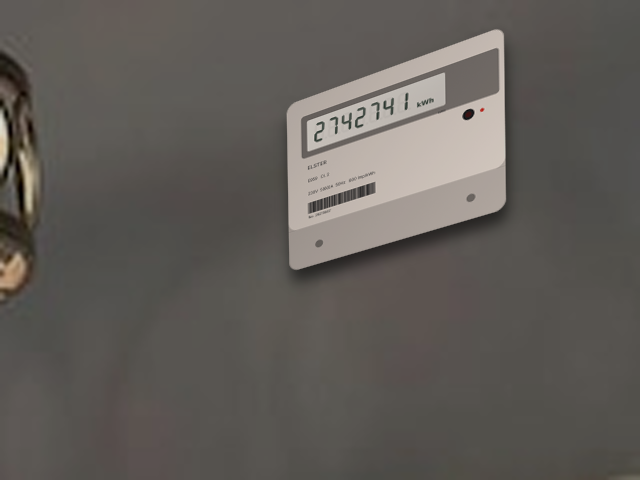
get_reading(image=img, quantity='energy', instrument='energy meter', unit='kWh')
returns 2742741 kWh
